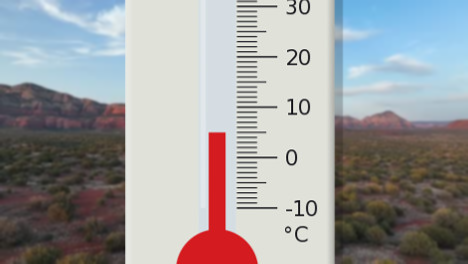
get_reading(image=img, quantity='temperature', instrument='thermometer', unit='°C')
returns 5 °C
